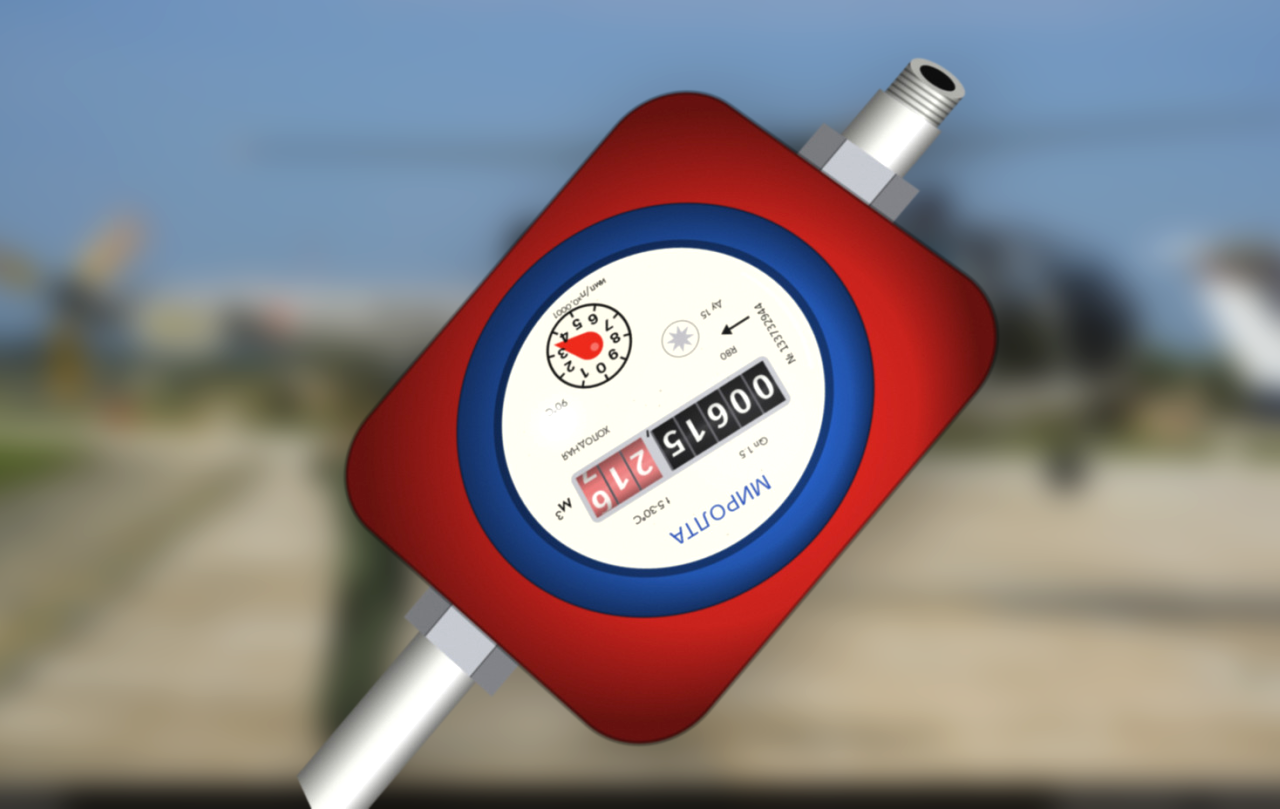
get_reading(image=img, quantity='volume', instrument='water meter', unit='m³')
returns 615.2163 m³
